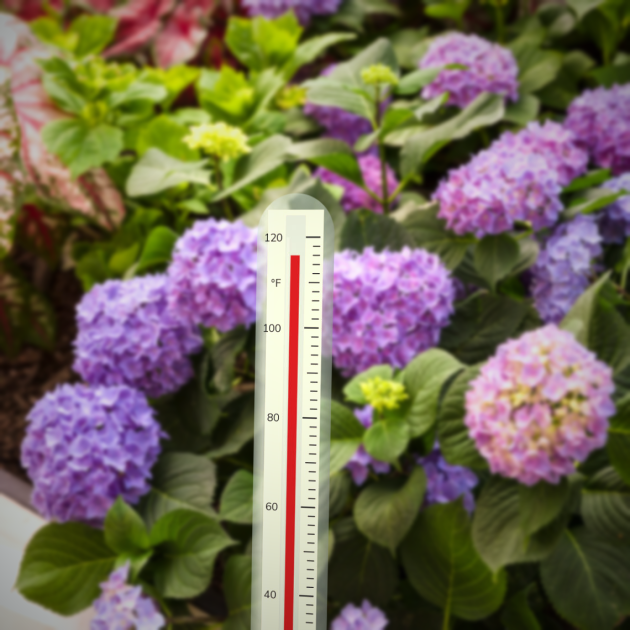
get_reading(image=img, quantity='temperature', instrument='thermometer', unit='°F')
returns 116 °F
